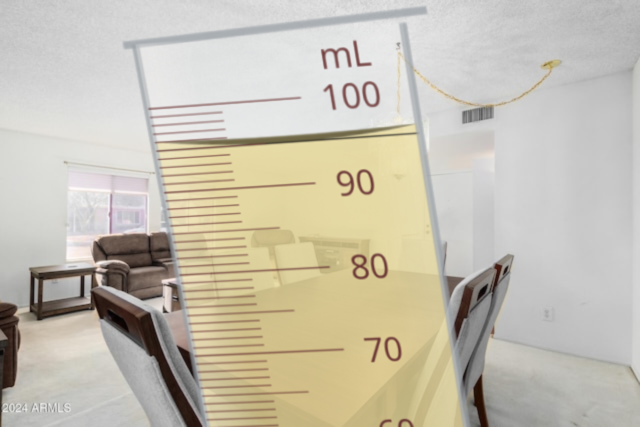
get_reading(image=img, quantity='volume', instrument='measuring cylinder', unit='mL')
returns 95 mL
